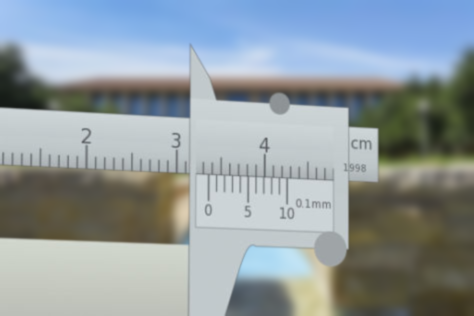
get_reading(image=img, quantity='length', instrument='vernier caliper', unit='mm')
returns 33.6 mm
